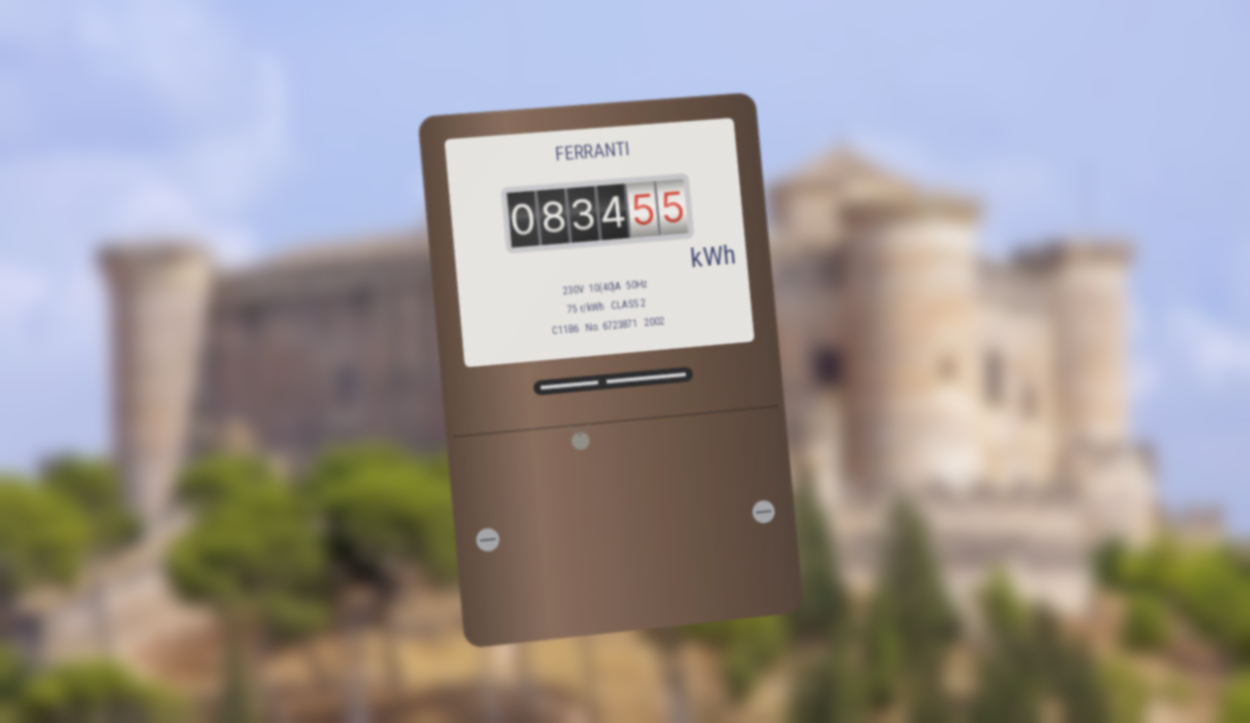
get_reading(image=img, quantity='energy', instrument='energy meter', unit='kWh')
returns 834.55 kWh
